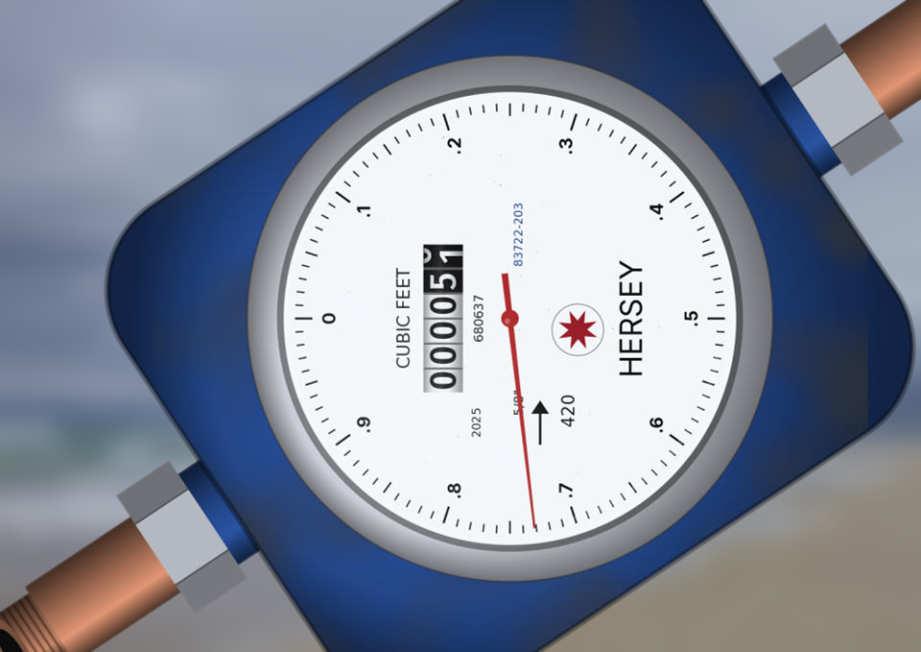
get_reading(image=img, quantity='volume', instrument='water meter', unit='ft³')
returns 50.73 ft³
